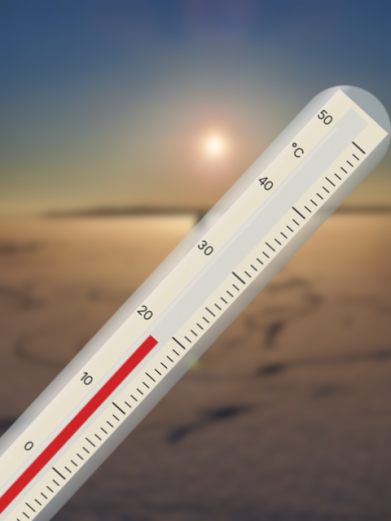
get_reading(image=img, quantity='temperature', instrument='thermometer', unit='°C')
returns 18.5 °C
